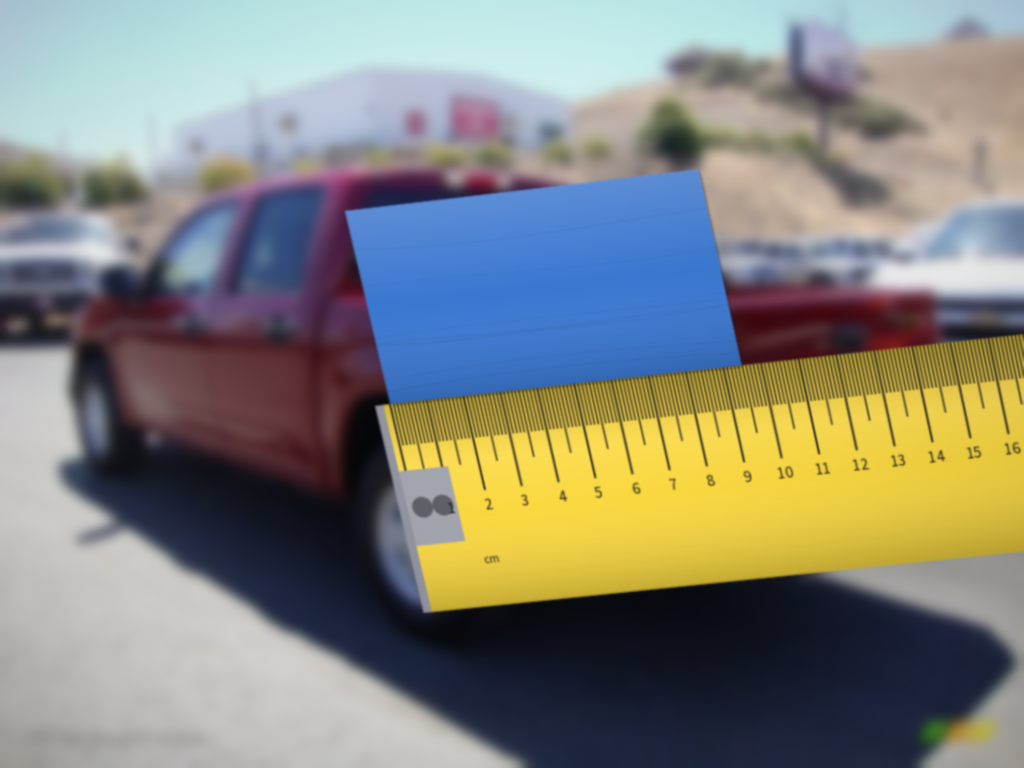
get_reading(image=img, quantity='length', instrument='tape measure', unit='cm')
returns 9.5 cm
